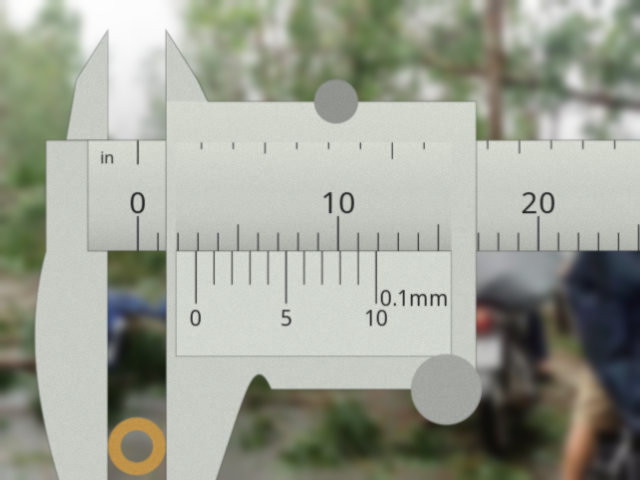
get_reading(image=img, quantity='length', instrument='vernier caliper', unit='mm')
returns 2.9 mm
